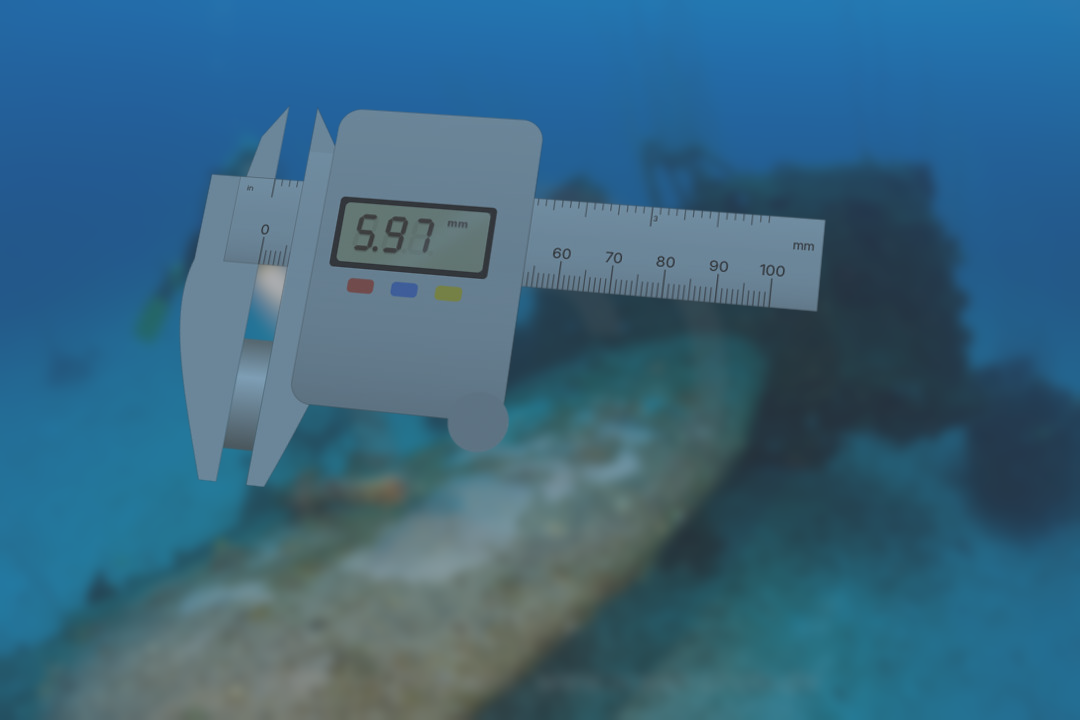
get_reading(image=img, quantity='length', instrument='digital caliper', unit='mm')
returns 5.97 mm
